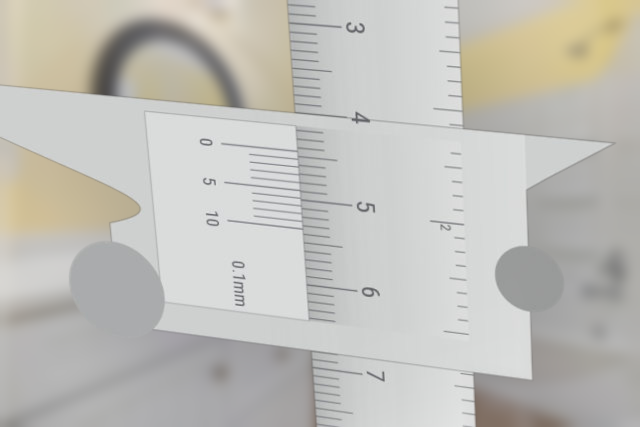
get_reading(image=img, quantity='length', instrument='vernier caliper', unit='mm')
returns 44.4 mm
